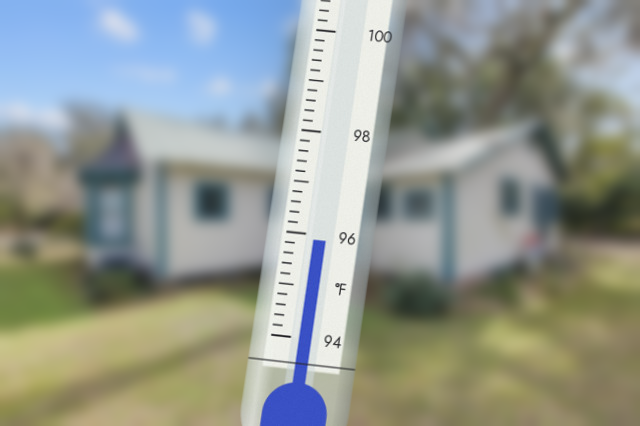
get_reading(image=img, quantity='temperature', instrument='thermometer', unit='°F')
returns 95.9 °F
